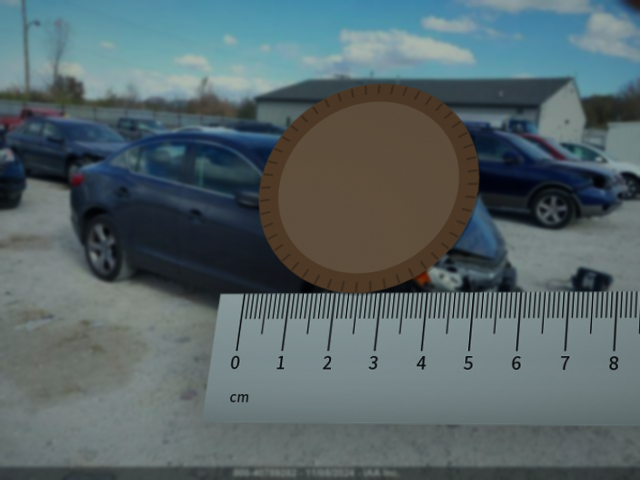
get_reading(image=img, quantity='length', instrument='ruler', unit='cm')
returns 4.9 cm
